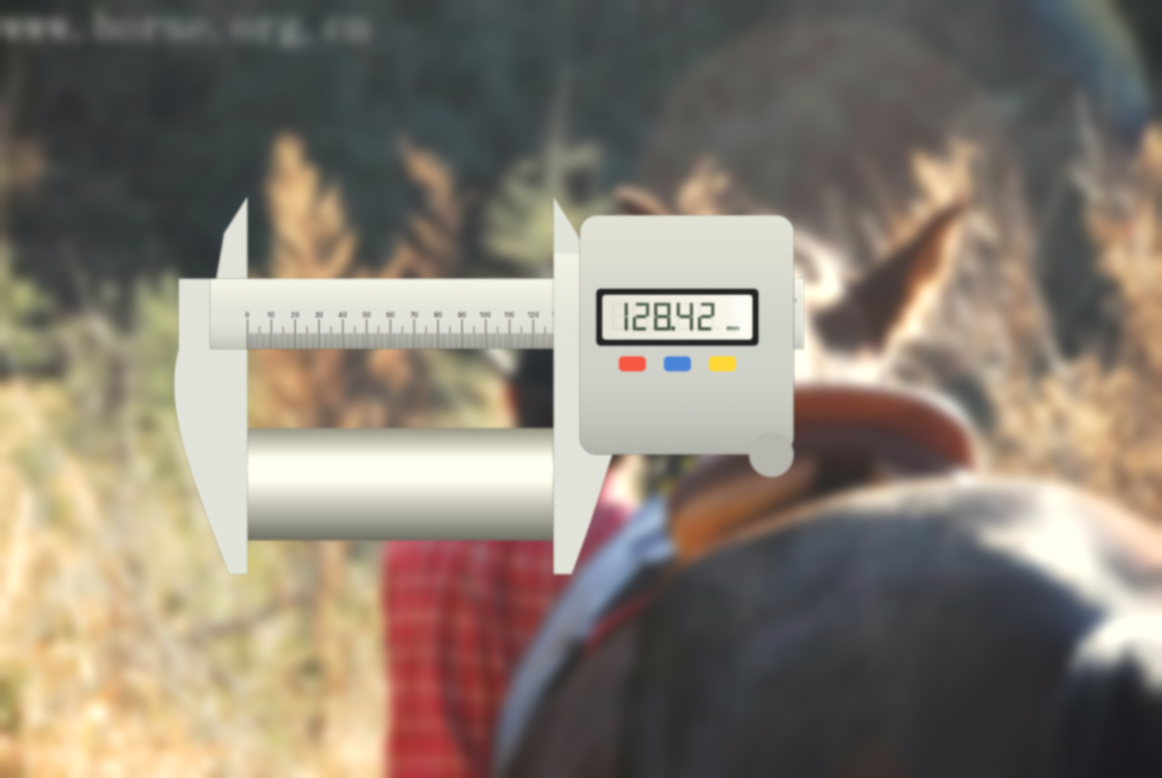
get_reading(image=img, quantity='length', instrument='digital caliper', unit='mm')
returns 128.42 mm
